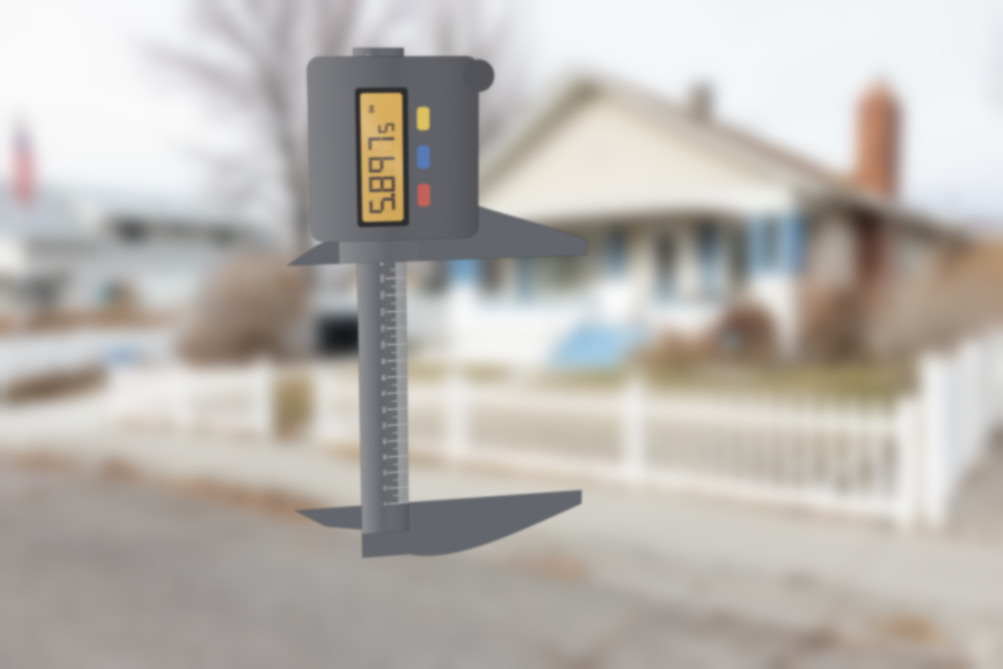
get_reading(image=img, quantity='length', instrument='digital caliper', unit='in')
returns 5.8975 in
